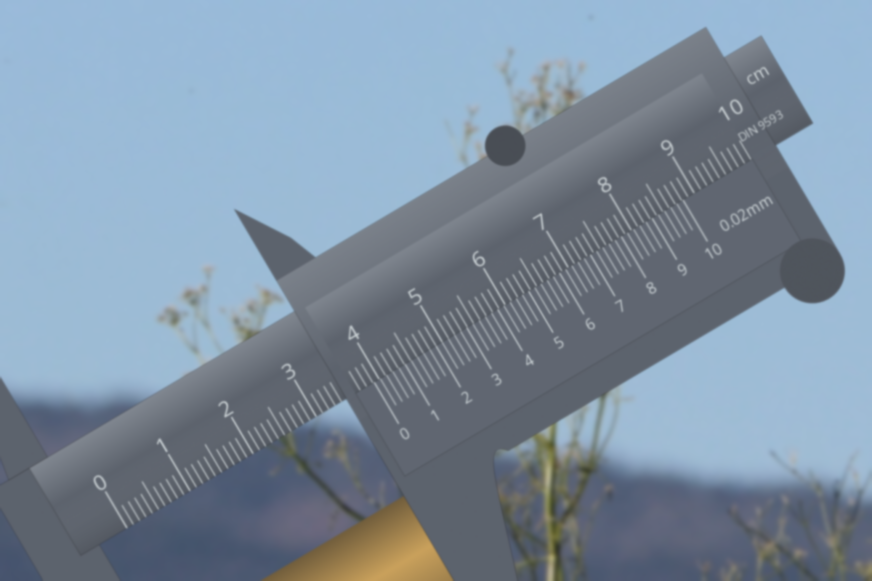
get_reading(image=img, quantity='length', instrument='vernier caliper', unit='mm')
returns 39.2 mm
